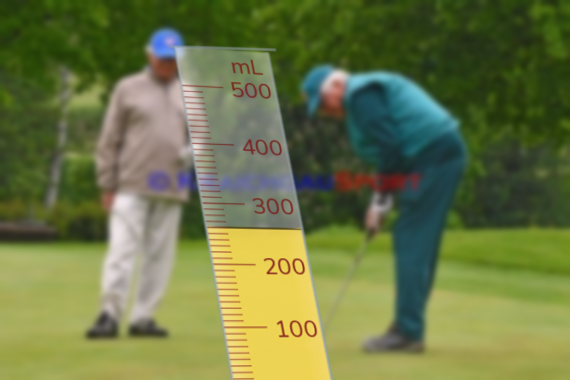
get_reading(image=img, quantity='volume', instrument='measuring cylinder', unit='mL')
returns 260 mL
